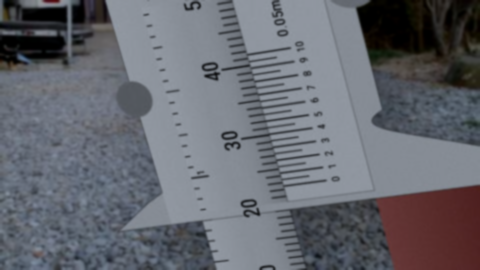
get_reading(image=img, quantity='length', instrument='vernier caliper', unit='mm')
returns 22.5 mm
